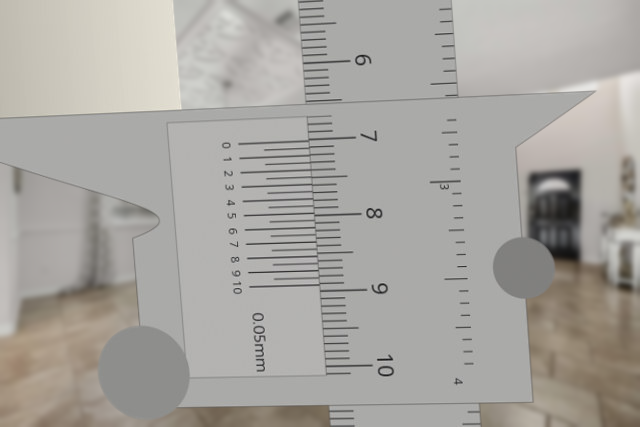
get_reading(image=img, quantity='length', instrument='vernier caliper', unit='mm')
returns 70.2 mm
